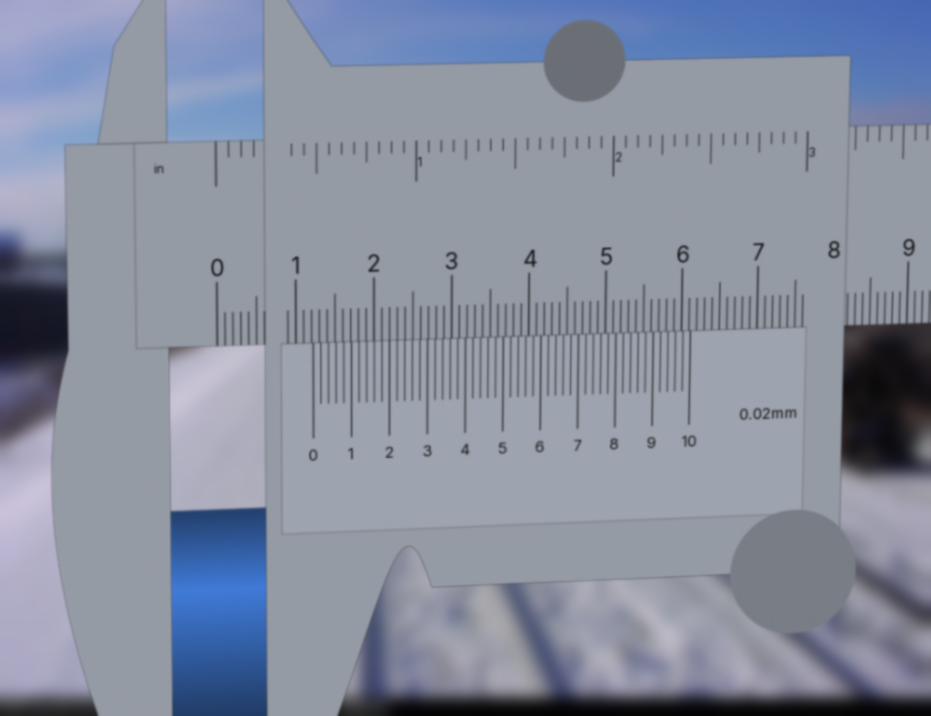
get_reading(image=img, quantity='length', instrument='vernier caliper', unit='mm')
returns 12.2 mm
